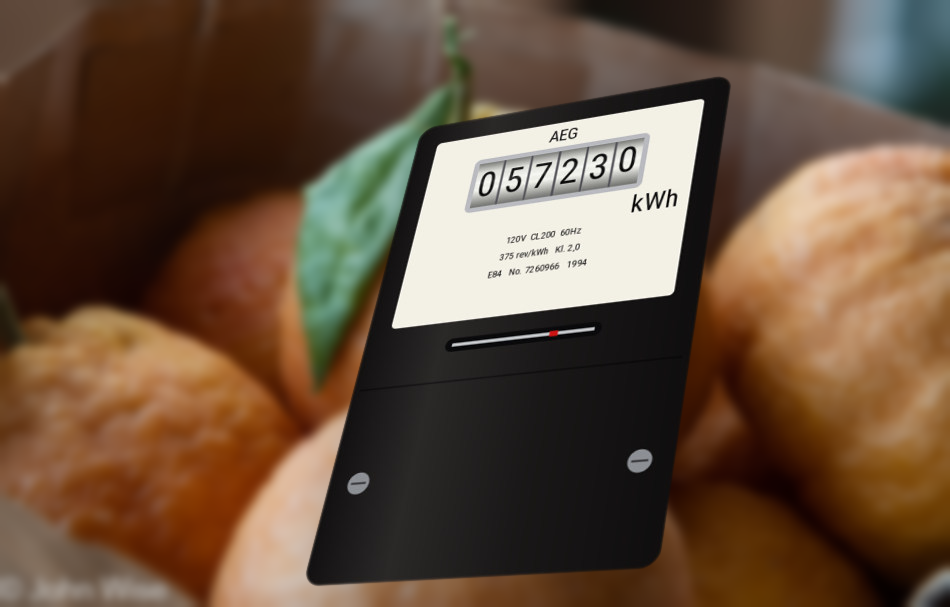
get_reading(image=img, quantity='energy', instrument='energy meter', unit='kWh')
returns 57230 kWh
